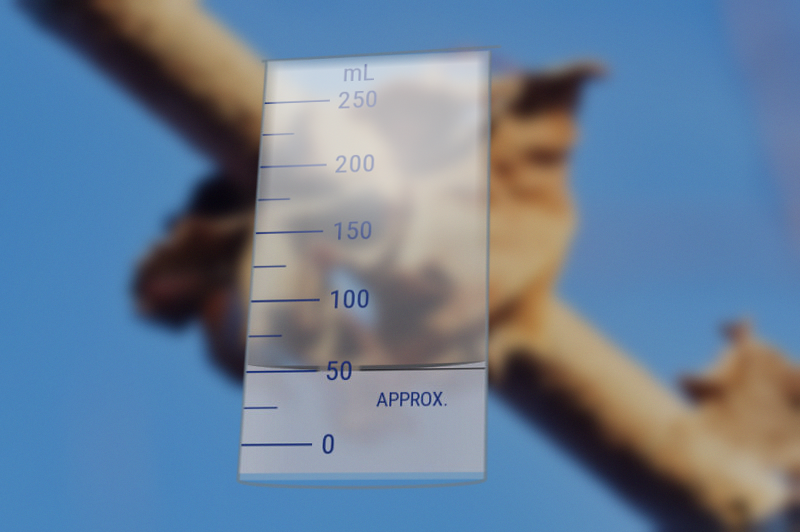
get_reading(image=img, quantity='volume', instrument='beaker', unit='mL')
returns 50 mL
